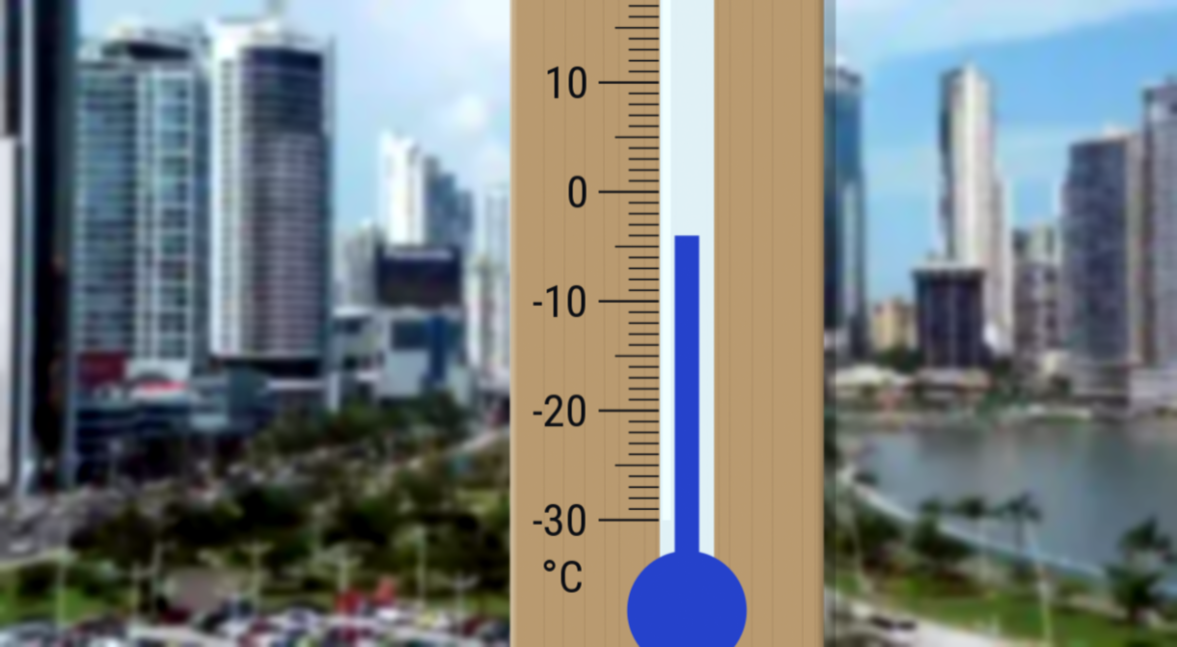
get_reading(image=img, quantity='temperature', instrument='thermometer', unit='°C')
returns -4 °C
